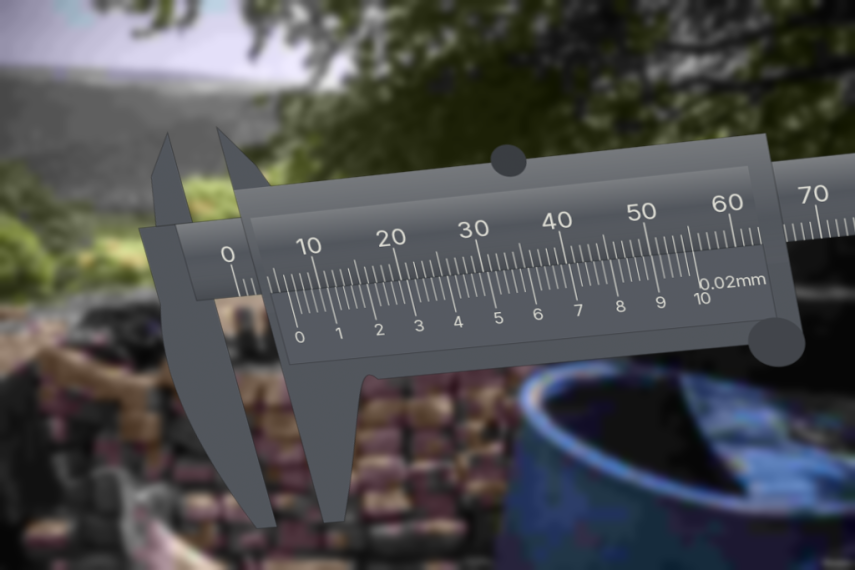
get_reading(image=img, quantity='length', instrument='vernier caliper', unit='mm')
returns 6.0 mm
